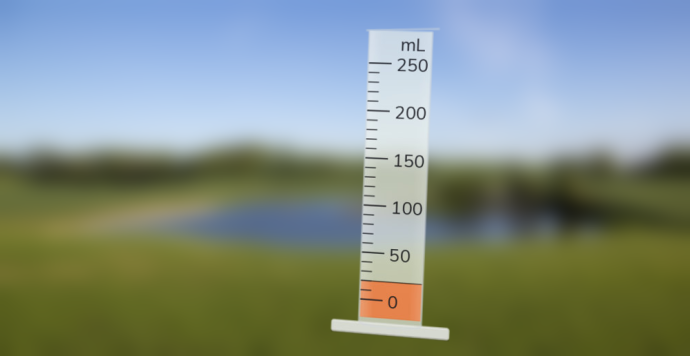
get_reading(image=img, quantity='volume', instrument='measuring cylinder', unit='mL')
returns 20 mL
